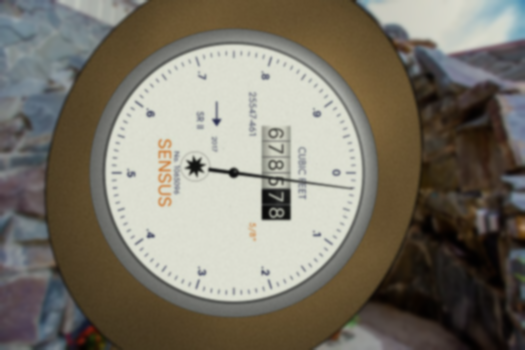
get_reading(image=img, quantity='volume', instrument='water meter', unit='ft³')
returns 678578.02 ft³
